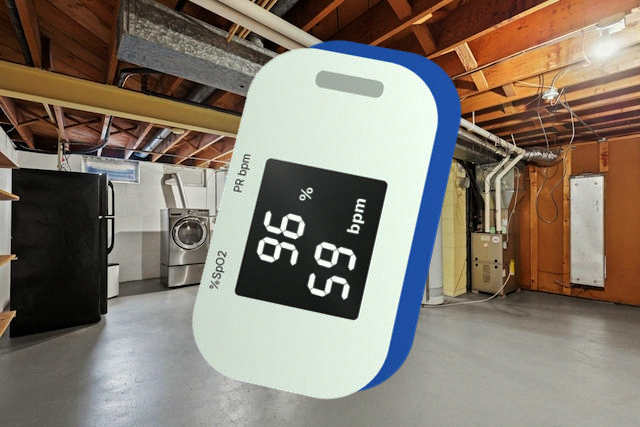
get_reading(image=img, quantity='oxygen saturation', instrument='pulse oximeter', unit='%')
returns 96 %
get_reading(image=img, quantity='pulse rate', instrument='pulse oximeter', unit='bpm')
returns 59 bpm
